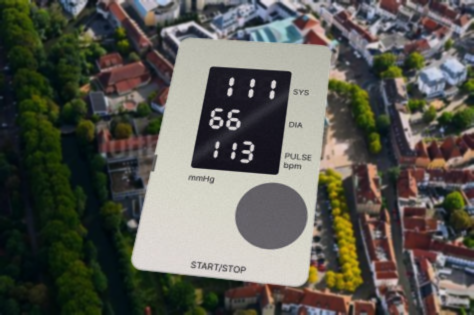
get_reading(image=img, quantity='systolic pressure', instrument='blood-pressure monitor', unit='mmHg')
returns 111 mmHg
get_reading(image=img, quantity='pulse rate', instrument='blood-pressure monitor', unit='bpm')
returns 113 bpm
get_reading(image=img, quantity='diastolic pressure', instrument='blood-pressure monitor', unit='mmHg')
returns 66 mmHg
